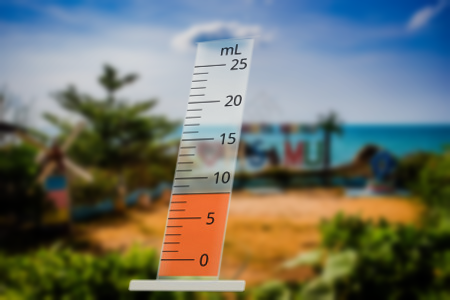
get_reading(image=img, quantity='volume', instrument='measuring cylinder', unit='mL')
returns 8 mL
